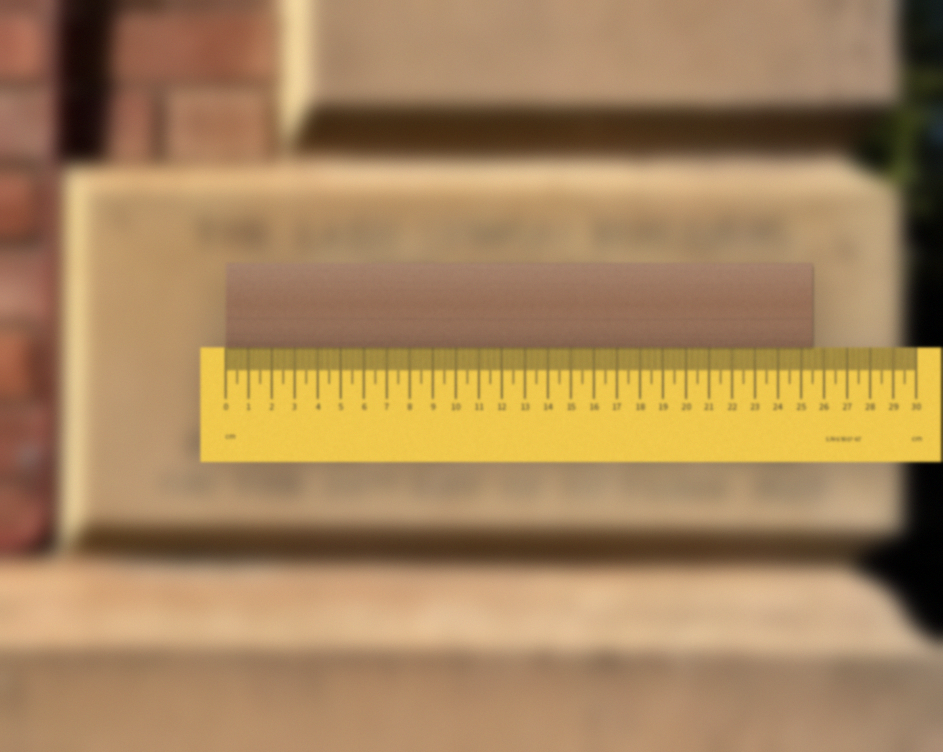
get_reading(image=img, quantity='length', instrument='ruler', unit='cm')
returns 25.5 cm
